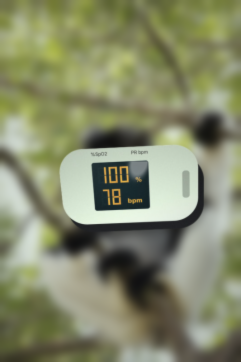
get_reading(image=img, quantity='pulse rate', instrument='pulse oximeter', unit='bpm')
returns 78 bpm
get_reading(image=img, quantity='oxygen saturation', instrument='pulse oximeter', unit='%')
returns 100 %
